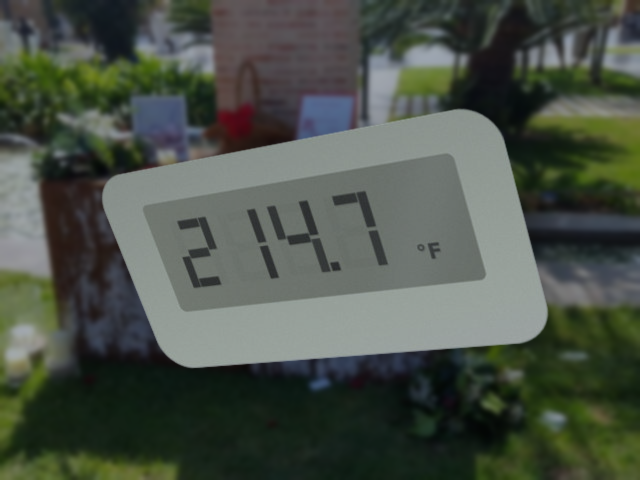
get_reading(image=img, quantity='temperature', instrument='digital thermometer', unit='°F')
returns 214.7 °F
